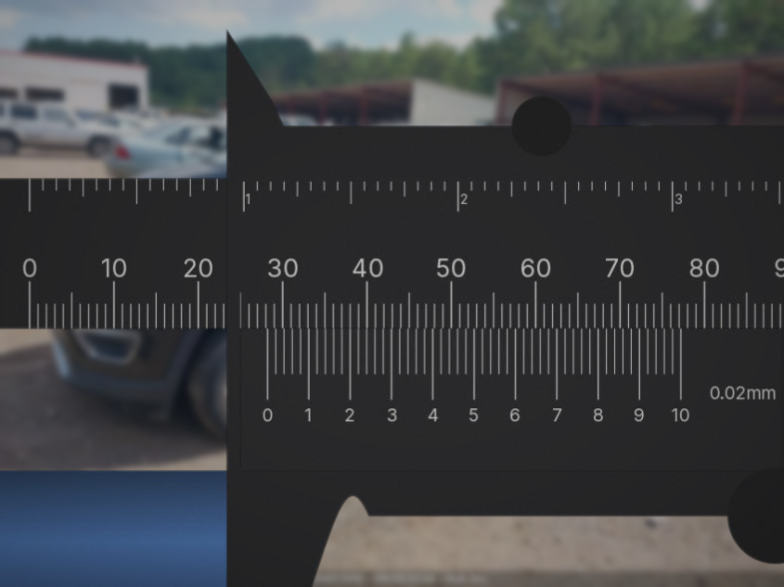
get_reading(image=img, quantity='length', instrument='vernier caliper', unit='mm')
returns 28.2 mm
